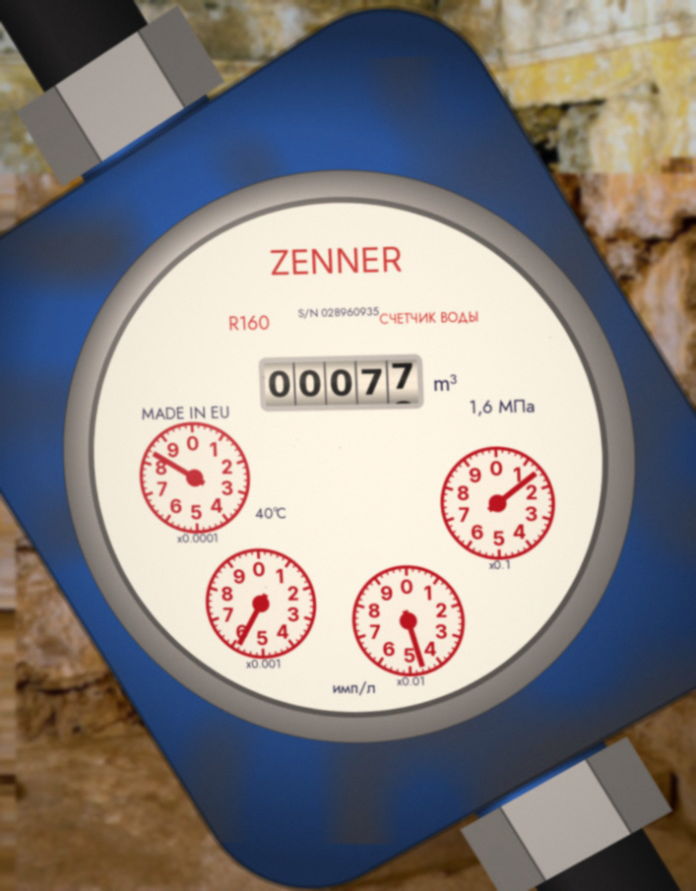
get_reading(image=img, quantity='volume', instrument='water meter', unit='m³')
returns 77.1458 m³
